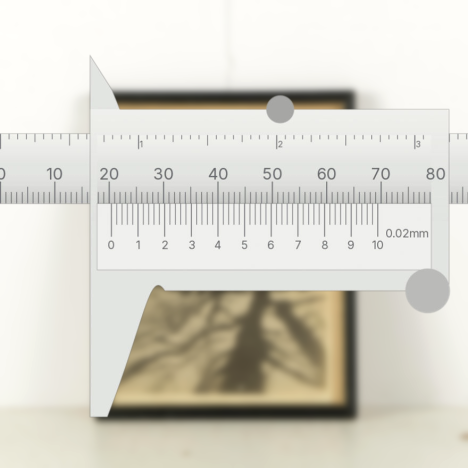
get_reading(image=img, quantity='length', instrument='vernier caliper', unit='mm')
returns 20.4 mm
